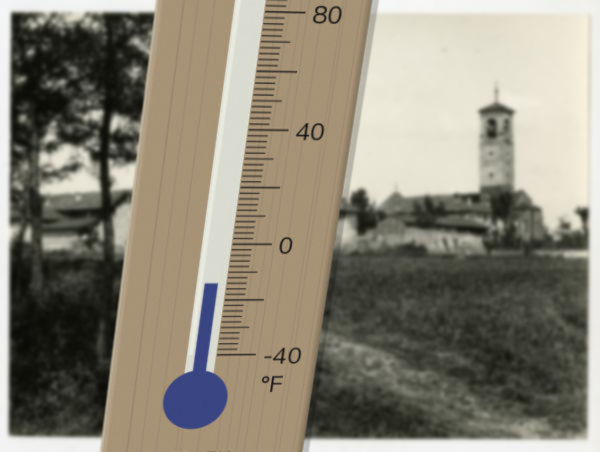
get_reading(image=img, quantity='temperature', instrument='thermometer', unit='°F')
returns -14 °F
